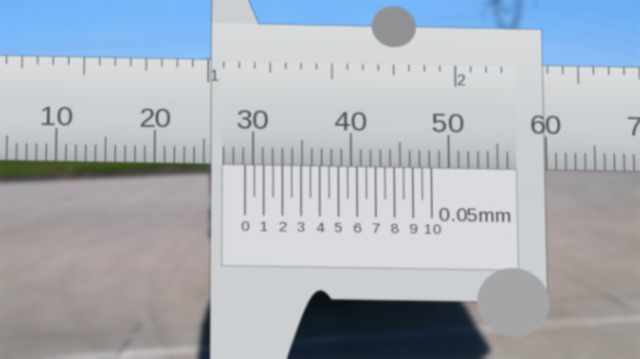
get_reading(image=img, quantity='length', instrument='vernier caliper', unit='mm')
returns 29.2 mm
